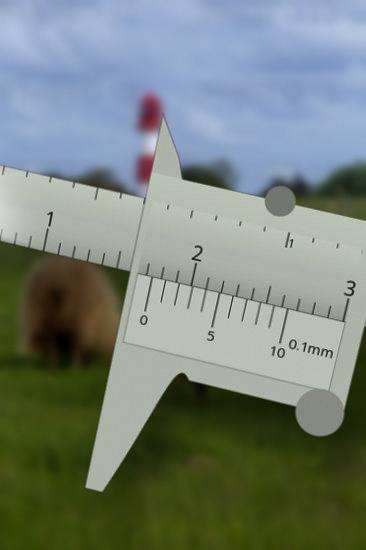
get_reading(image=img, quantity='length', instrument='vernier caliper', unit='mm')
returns 17.4 mm
